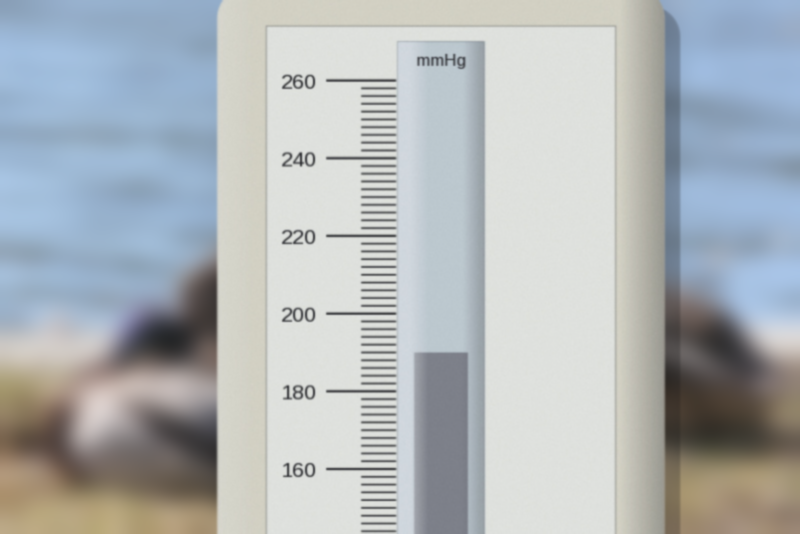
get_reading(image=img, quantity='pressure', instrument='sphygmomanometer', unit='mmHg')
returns 190 mmHg
